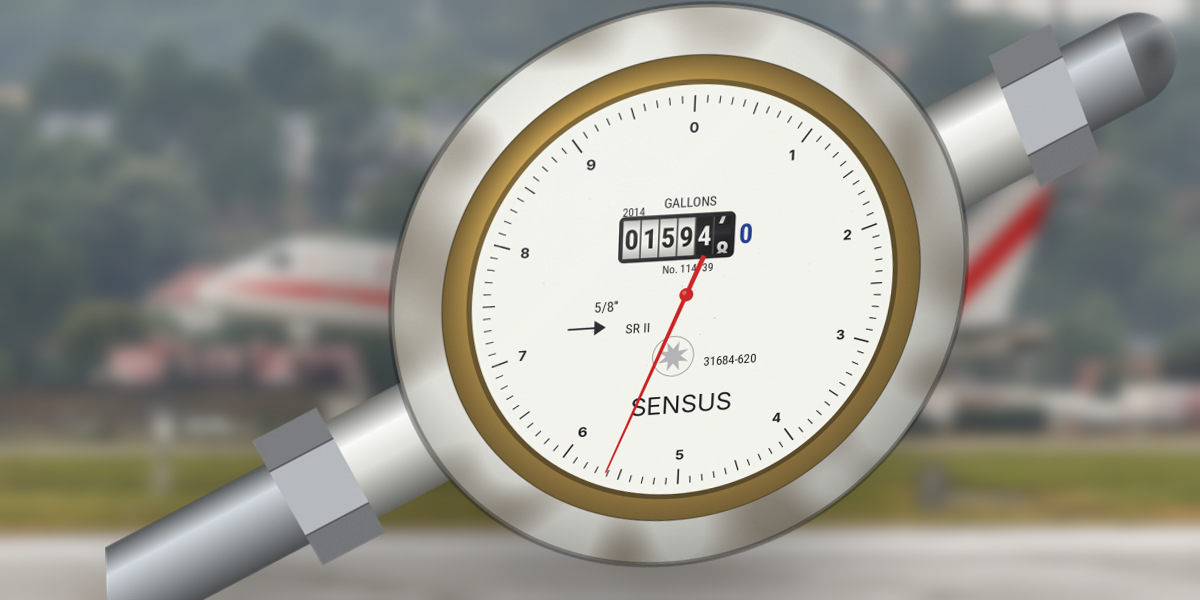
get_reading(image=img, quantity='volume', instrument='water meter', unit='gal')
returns 159475.6 gal
